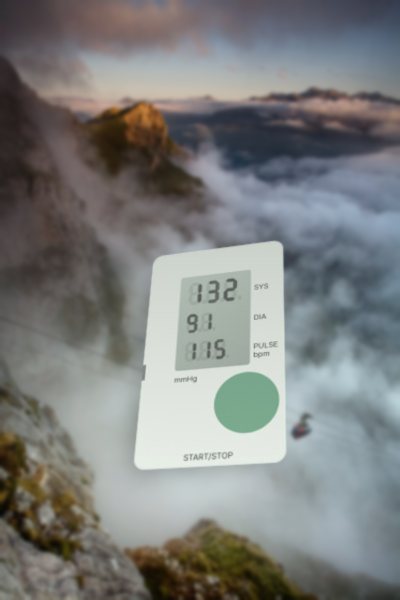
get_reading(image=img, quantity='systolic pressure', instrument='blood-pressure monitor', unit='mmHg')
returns 132 mmHg
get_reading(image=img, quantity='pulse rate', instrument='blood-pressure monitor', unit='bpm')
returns 115 bpm
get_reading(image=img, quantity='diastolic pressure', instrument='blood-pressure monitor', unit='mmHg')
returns 91 mmHg
